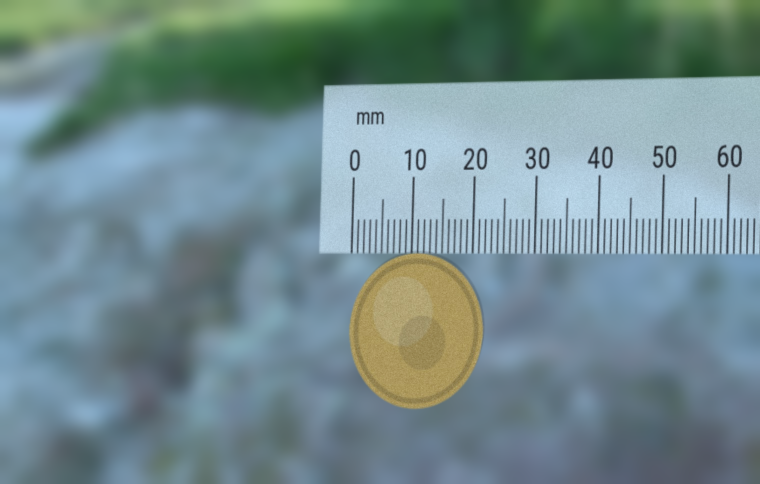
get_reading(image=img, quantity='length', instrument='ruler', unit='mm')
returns 22 mm
